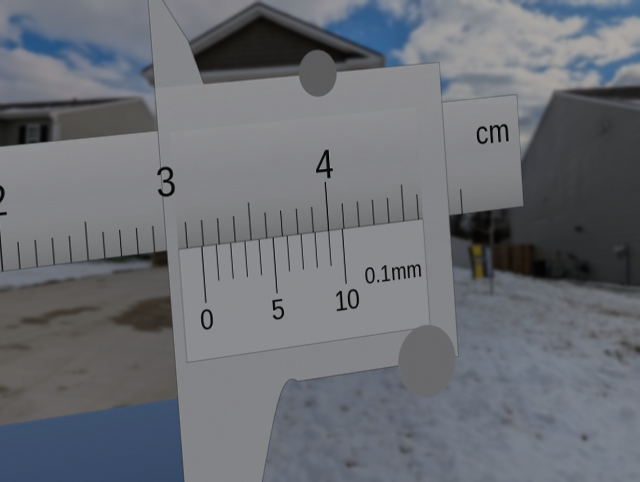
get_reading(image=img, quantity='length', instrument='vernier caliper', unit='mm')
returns 31.9 mm
